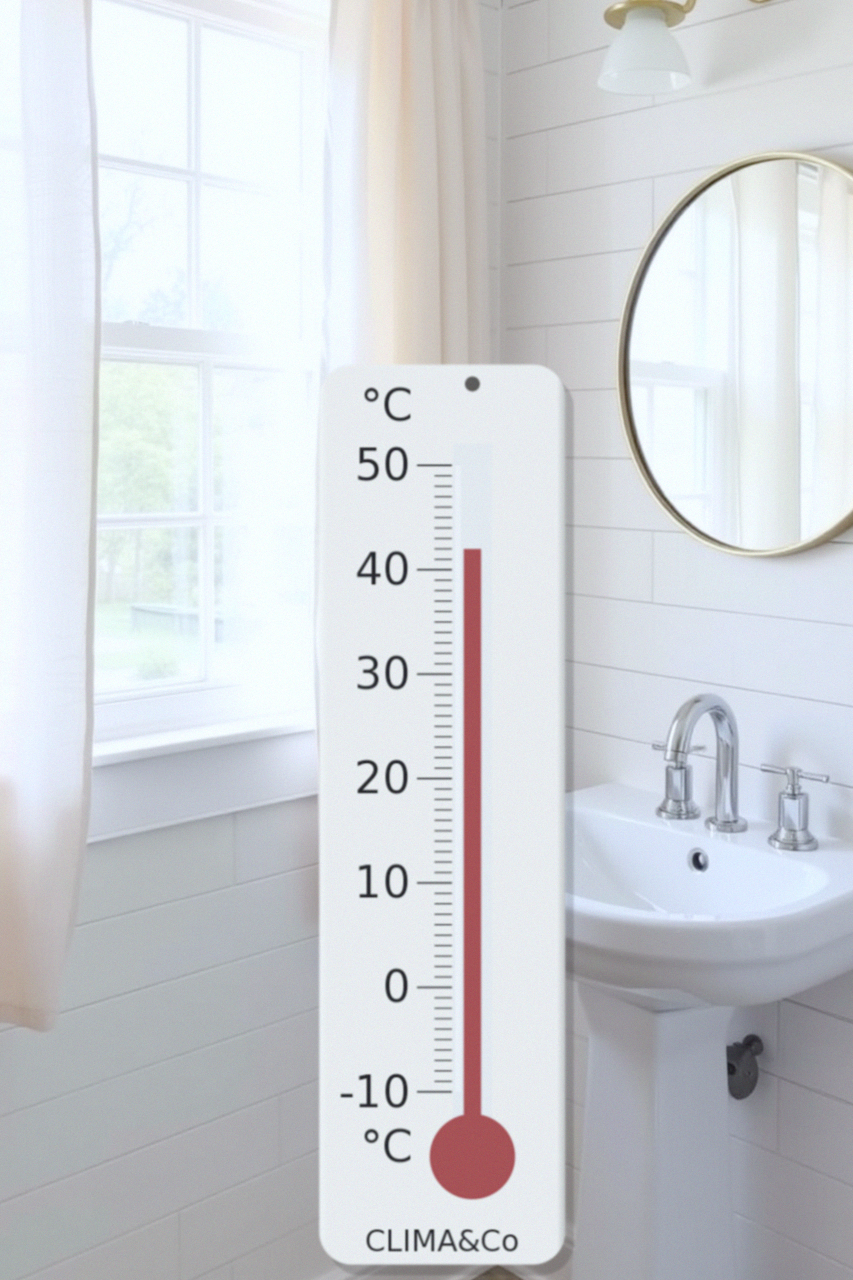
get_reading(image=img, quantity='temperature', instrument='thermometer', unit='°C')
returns 42 °C
